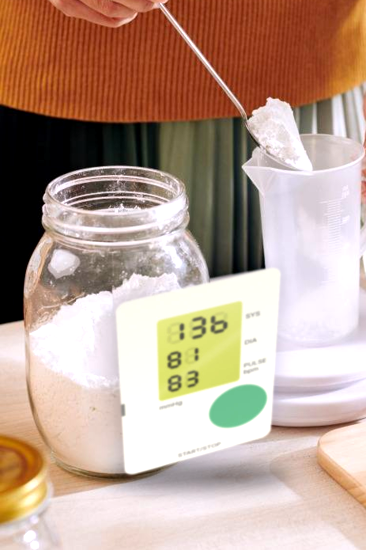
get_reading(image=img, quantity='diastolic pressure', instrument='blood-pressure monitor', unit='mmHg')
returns 81 mmHg
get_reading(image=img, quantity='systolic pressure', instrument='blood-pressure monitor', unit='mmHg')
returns 136 mmHg
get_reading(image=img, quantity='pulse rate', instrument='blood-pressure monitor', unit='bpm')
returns 83 bpm
